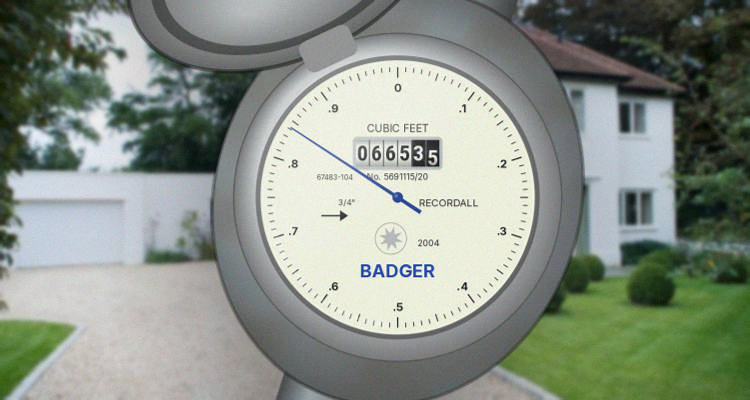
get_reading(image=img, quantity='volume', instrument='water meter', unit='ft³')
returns 66534.84 ft³
